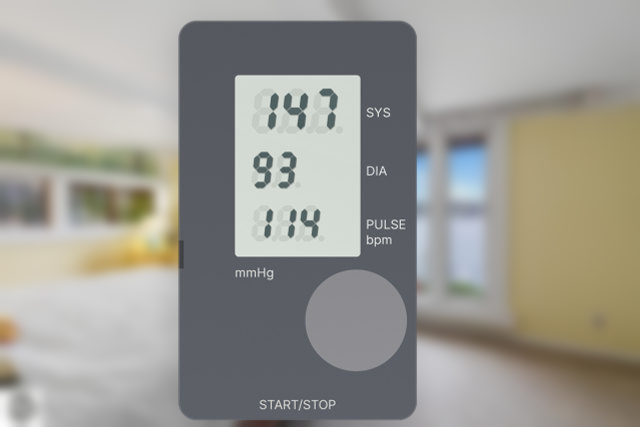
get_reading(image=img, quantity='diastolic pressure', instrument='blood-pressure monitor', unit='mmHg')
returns 93 mmHg
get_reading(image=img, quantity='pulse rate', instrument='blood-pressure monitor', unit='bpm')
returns 114 bpm
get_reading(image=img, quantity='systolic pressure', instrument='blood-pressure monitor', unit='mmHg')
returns 147 mmHg
